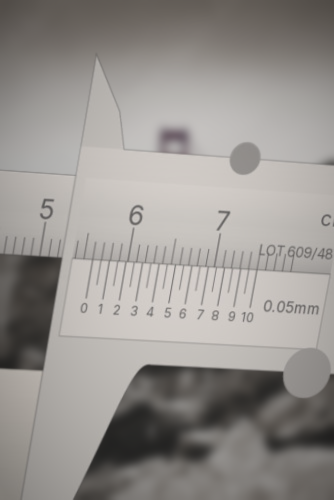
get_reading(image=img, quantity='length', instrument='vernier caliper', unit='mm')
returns 56.0 mm
